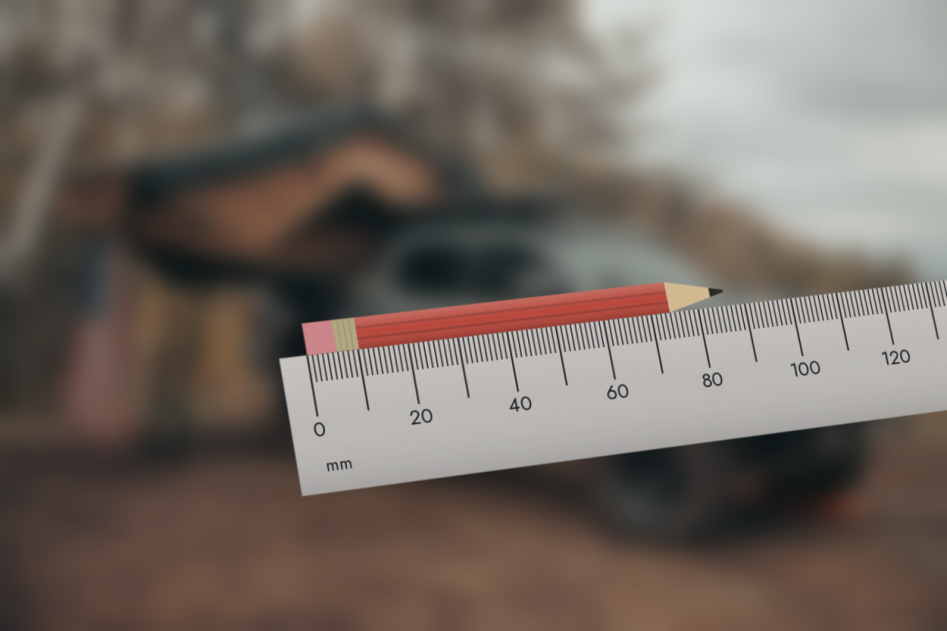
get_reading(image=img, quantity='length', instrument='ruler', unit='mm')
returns 86 mm
